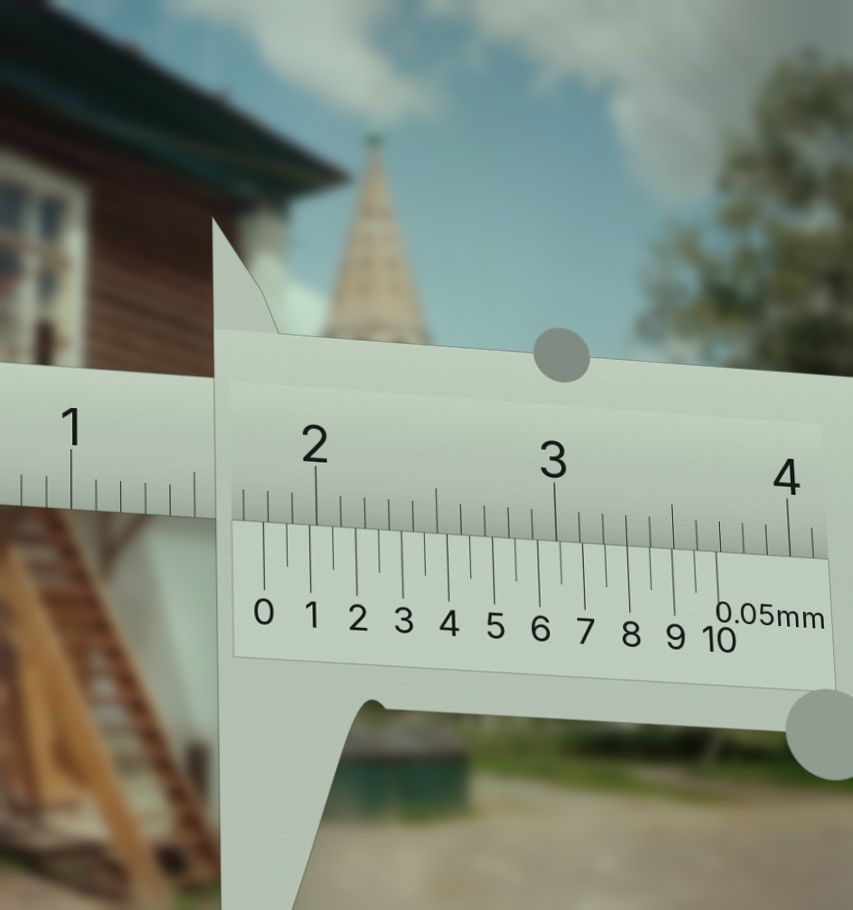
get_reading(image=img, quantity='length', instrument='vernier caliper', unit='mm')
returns 17.8 mm
